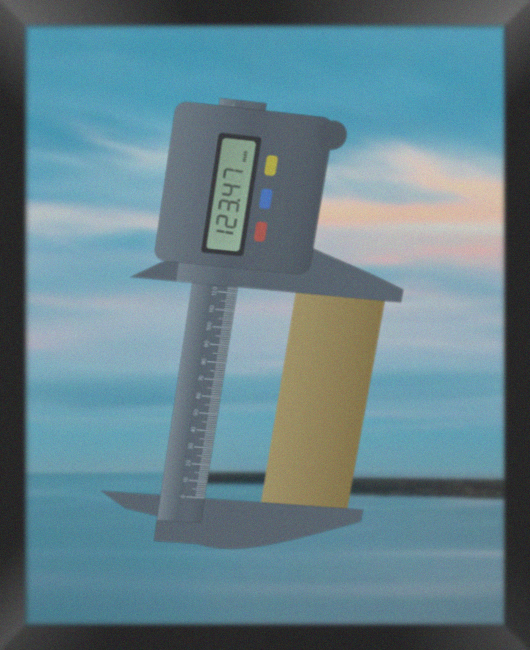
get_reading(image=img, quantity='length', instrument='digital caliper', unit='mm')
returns 123.47 mm
